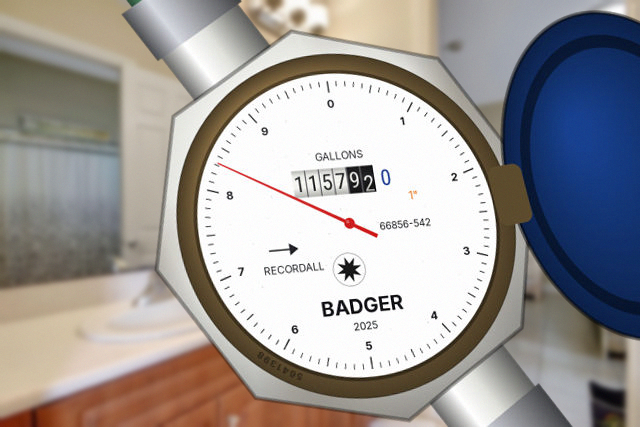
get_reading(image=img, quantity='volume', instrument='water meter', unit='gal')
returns 1157918.3 gal
